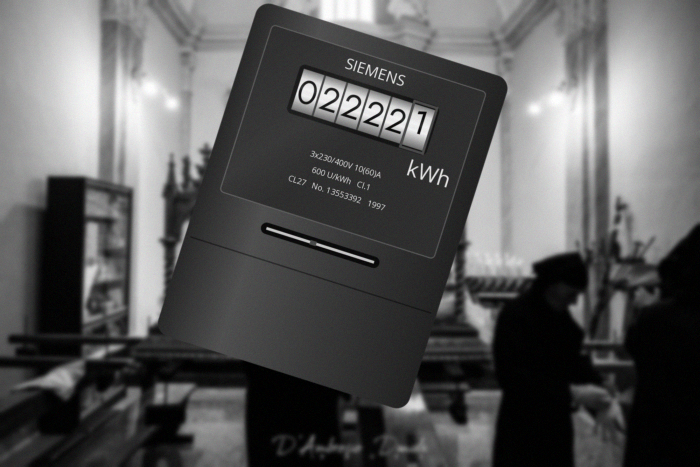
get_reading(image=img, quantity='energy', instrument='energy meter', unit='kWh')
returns 2222.1 kWh
